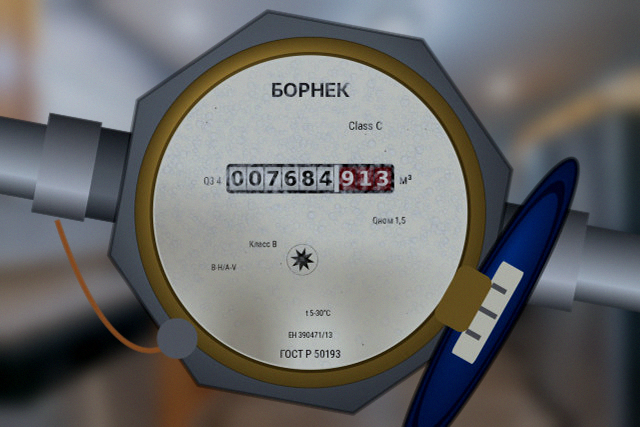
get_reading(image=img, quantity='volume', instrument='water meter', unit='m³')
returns 7684.913 m³
